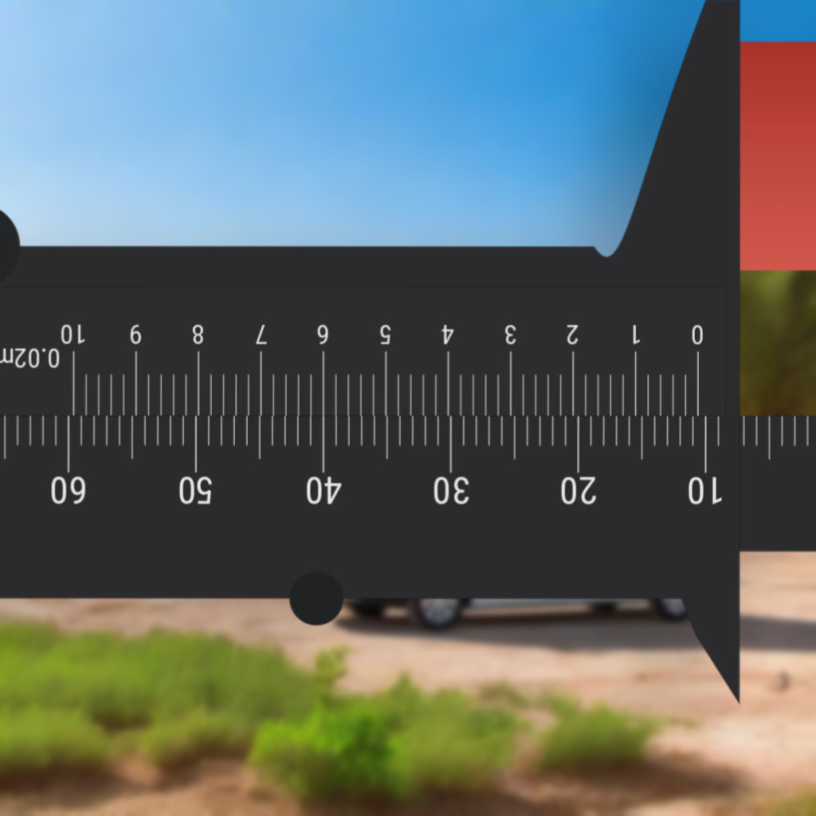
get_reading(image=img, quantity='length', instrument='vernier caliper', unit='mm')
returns 10.6 mm
